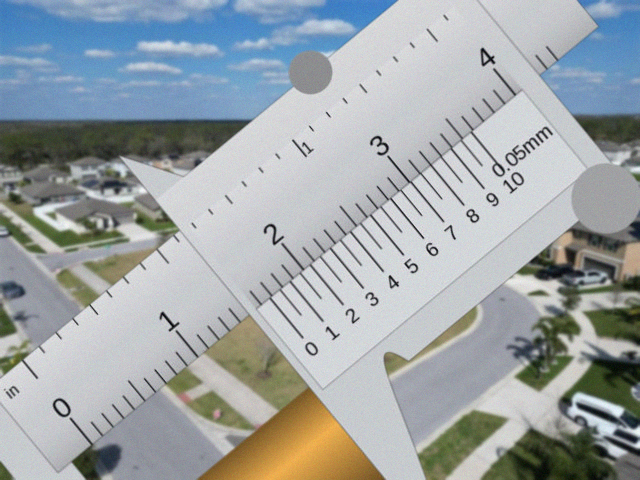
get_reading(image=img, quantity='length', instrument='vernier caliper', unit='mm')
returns 16.8 mm
